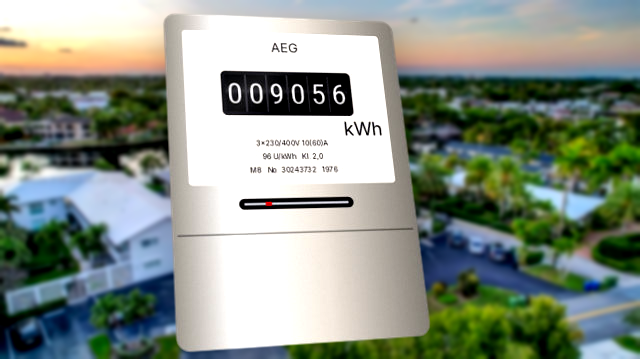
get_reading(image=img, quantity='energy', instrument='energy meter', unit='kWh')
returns 9056 kWh
